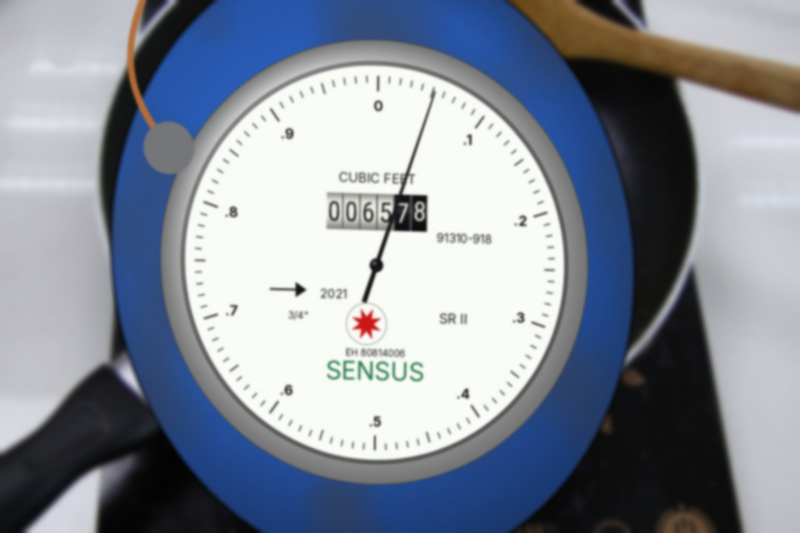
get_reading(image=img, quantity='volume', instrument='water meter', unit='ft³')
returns 6578.05 ft³
